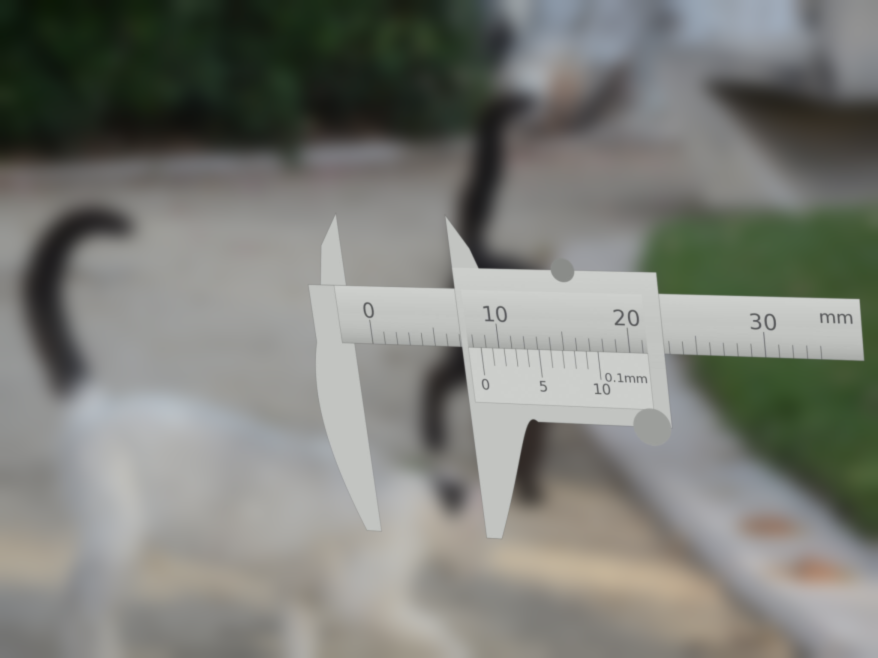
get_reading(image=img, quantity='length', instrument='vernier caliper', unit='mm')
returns 8.6 mm
